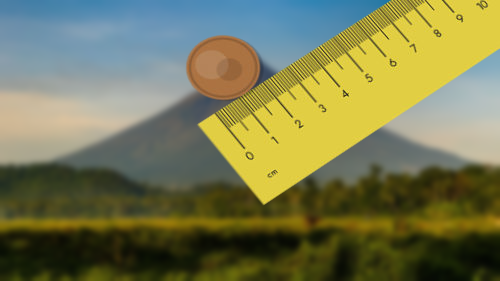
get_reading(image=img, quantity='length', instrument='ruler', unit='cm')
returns 2.5 cm
